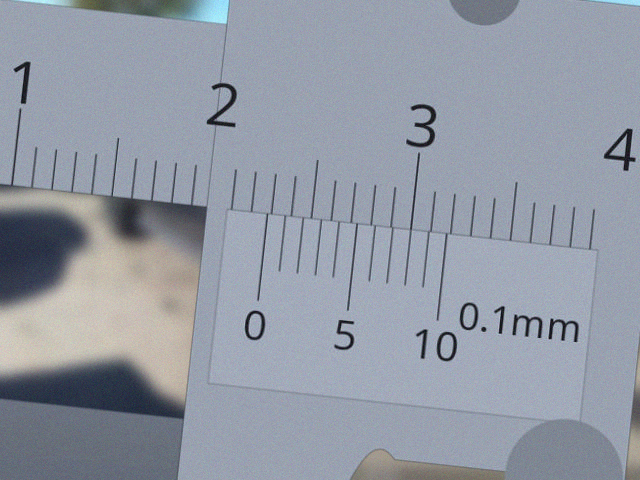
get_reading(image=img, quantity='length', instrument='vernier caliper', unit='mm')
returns 22.8 mm
